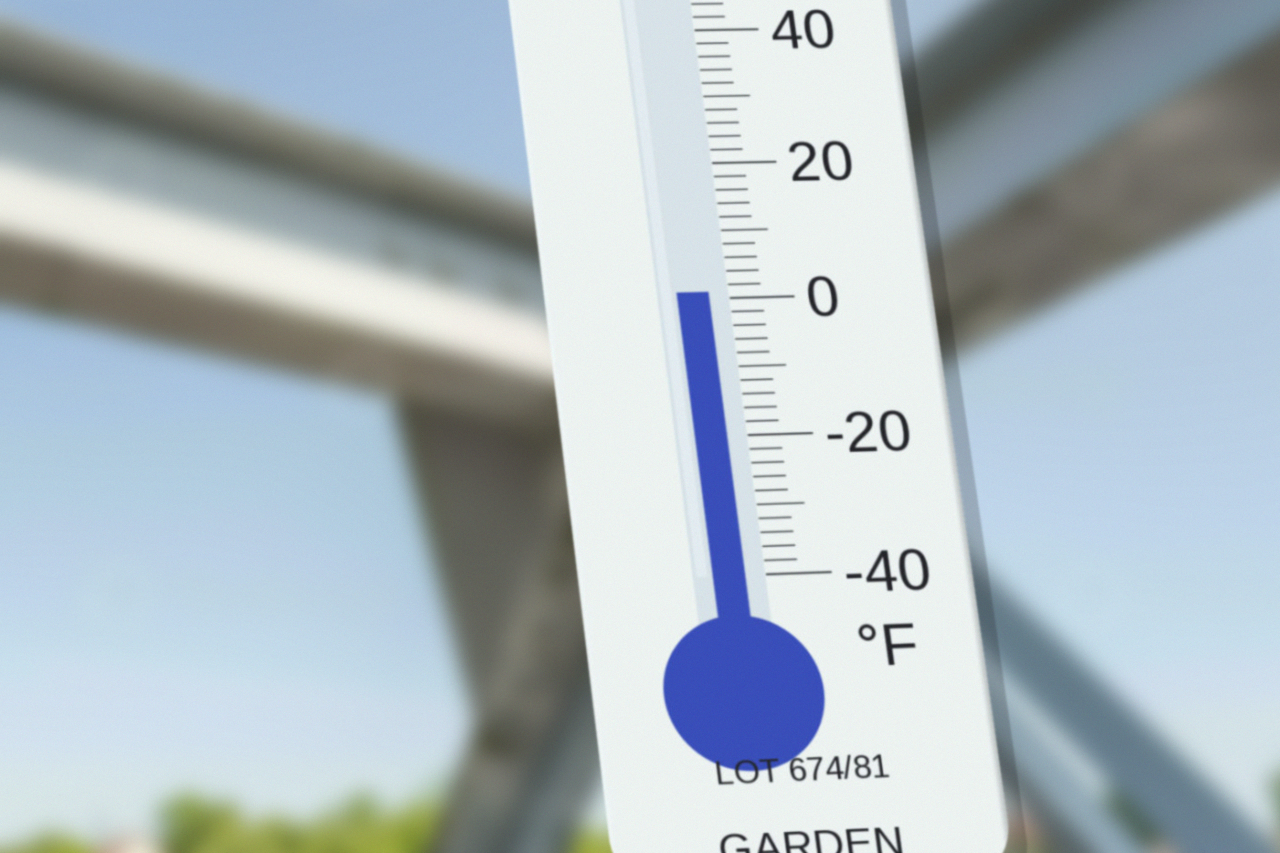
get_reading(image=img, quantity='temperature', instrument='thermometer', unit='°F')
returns 1 °F
